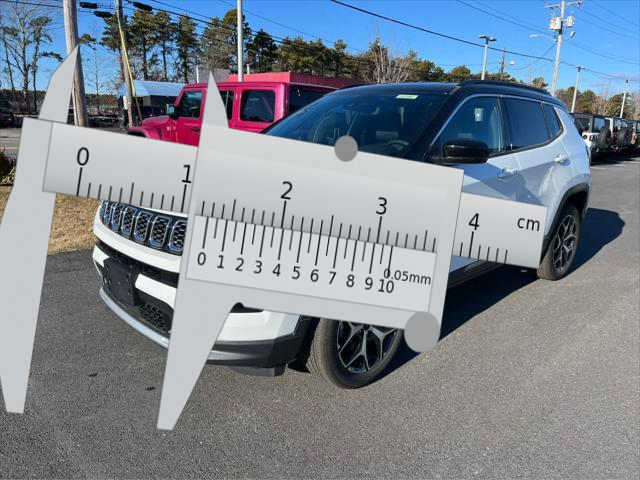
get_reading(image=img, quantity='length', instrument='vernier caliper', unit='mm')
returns 12.6 mm
